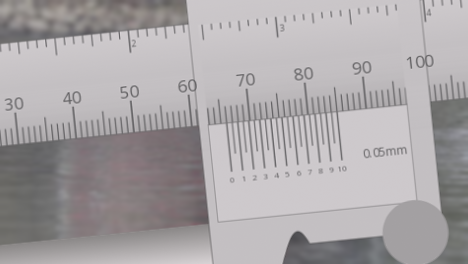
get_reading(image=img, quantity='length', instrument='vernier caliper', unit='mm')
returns 66.0 mm
